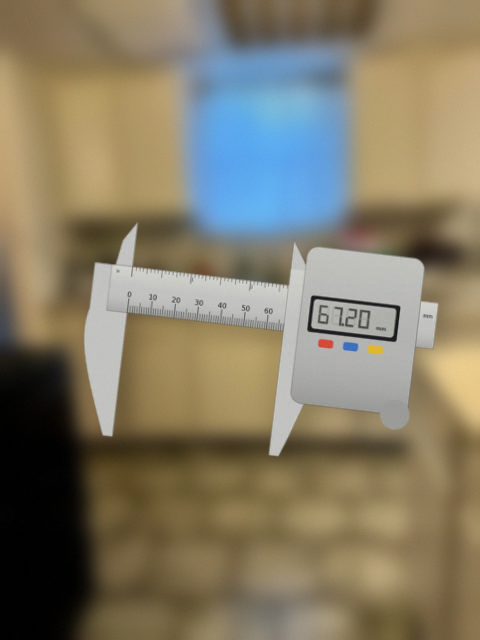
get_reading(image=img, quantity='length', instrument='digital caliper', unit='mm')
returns 67.20 mm
